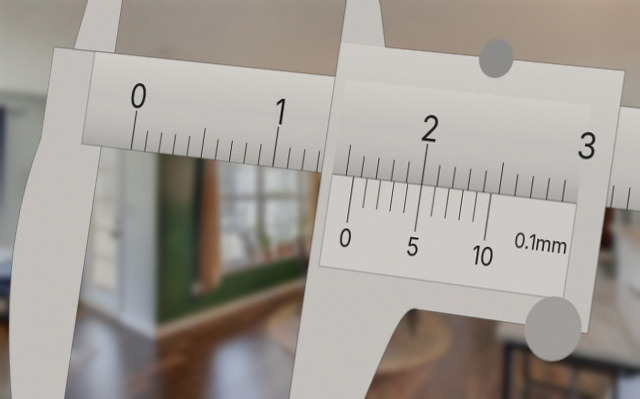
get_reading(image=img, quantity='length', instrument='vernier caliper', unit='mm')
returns 15.5 mm
